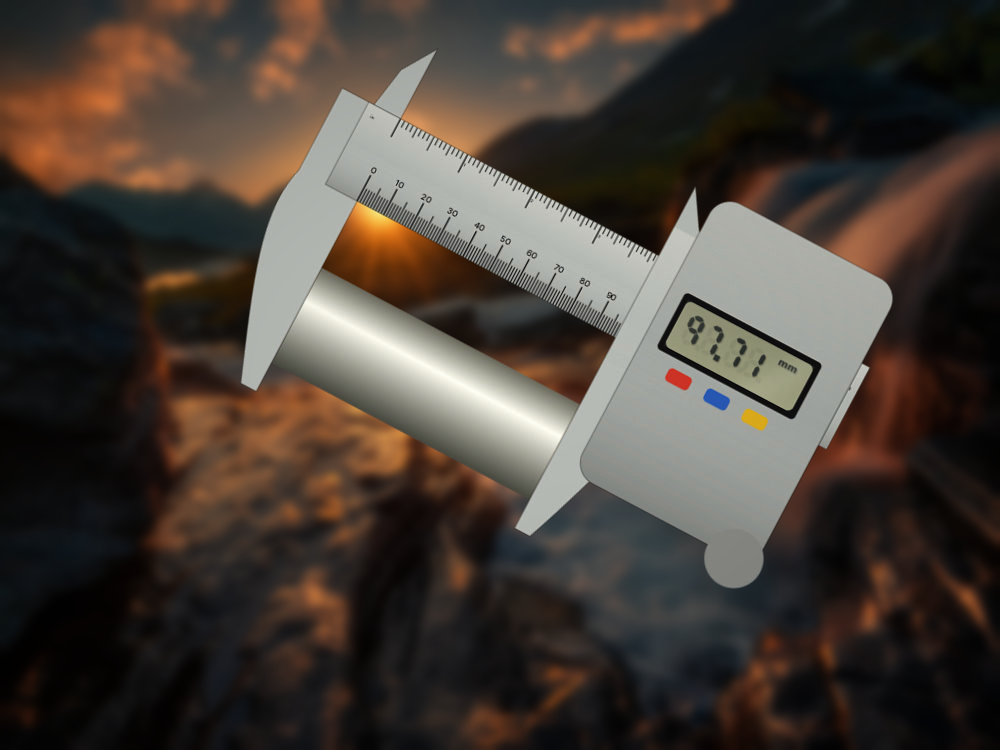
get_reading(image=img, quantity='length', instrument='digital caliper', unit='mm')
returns 97.71 mm
